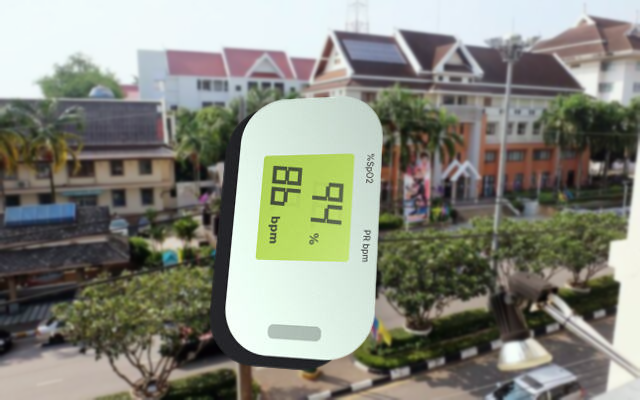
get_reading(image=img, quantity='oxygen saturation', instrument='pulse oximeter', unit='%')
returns 94 %
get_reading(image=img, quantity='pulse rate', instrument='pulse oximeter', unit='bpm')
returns 86 bpm
